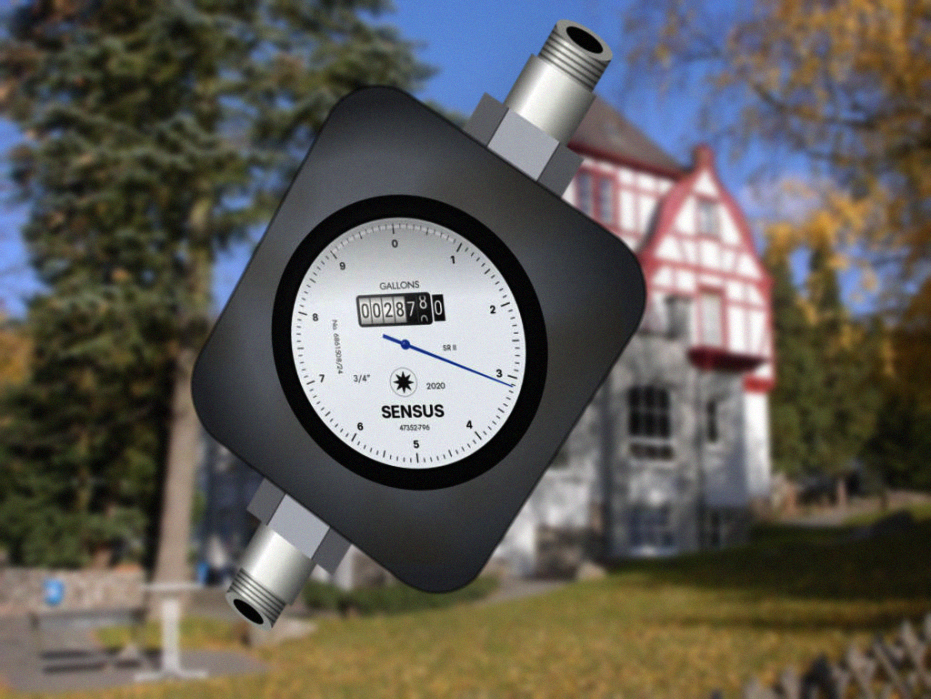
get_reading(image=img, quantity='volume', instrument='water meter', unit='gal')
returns 28783.1 gal
